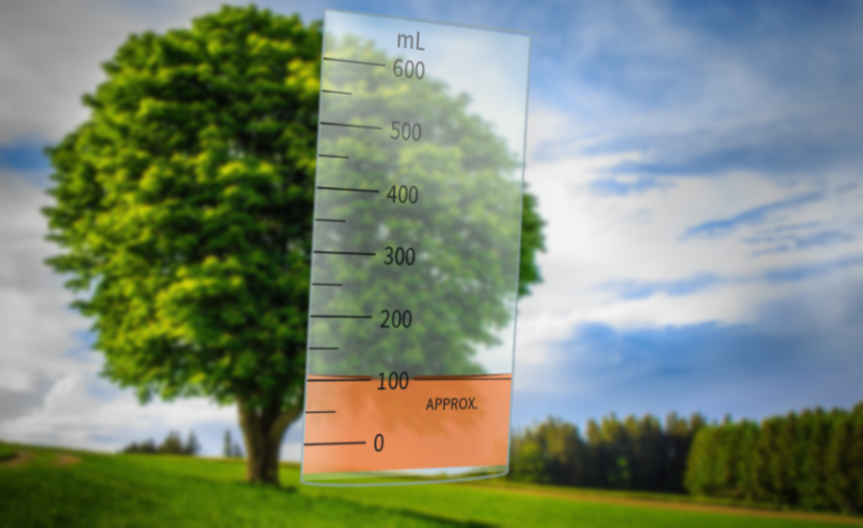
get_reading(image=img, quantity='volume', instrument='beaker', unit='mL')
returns 100 mL
